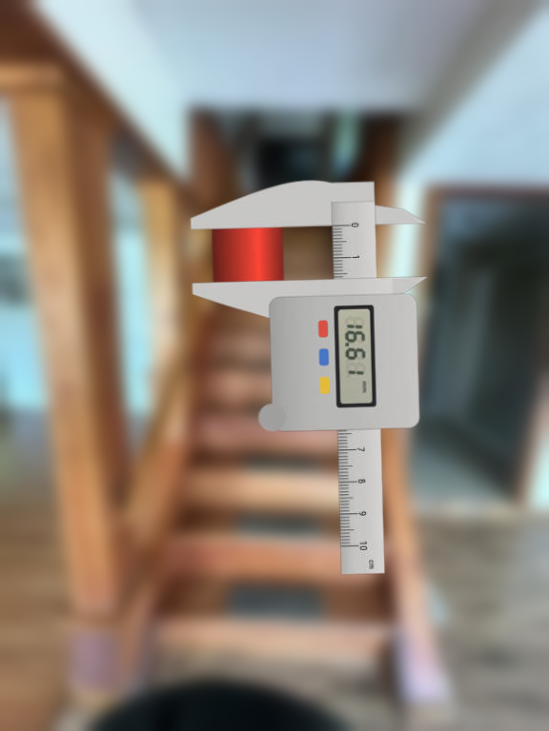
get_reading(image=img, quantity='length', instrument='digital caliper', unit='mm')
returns 16.61 mm
